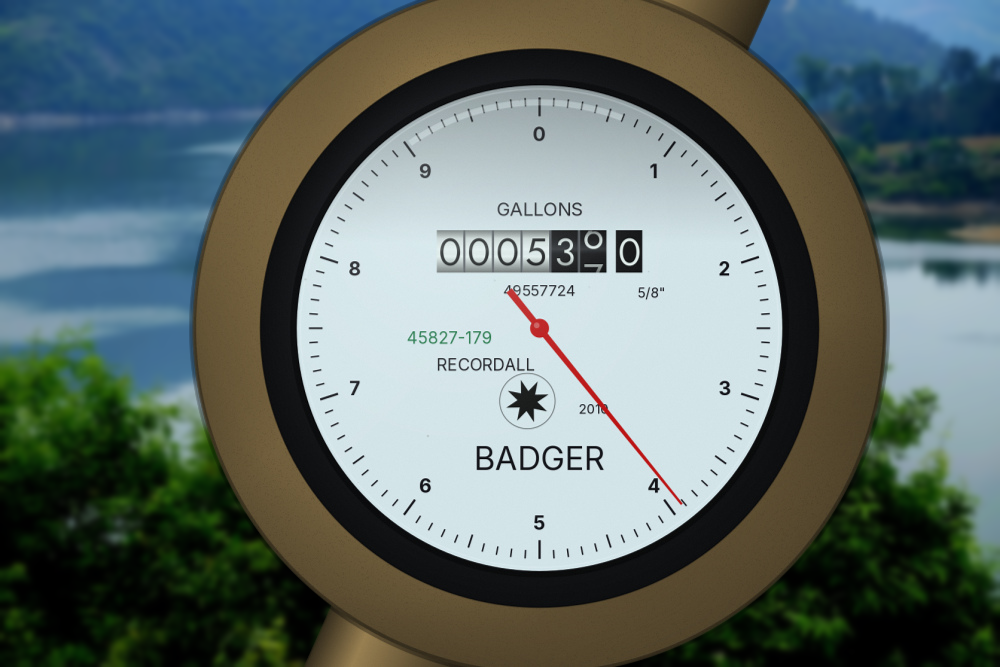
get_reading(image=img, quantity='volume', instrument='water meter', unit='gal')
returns 5363.9 gal
